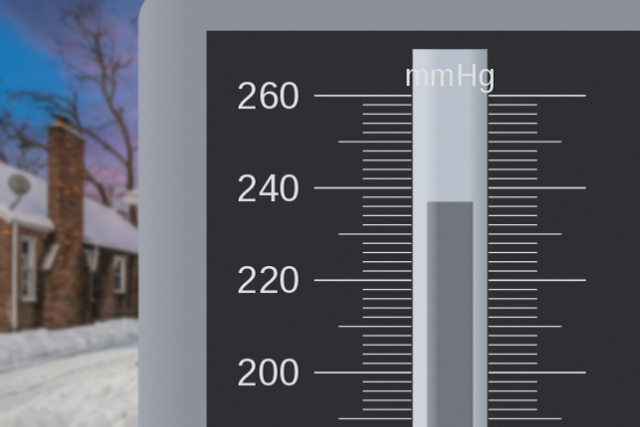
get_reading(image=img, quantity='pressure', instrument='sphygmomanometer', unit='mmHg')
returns 237 mmHg
